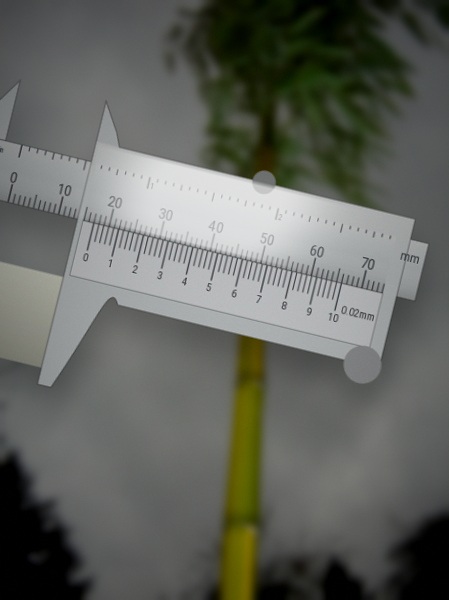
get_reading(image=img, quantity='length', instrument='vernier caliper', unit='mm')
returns 17.0 mm
